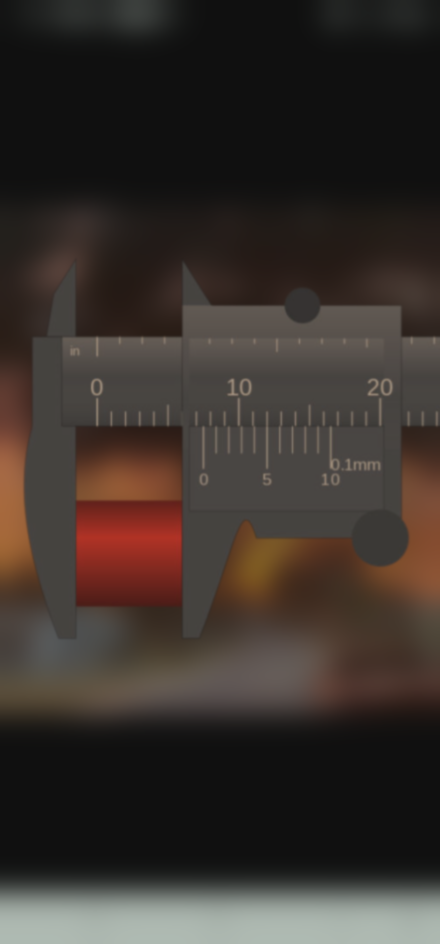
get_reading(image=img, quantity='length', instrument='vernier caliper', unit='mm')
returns 7.5 mm
